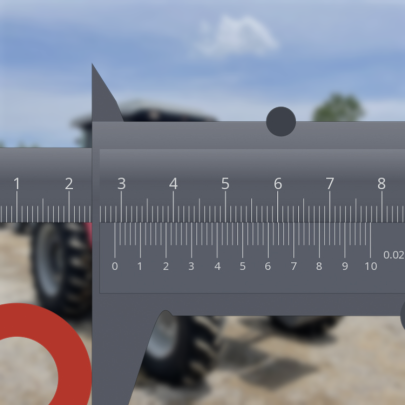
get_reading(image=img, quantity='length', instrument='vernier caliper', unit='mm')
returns 28.8 mm
